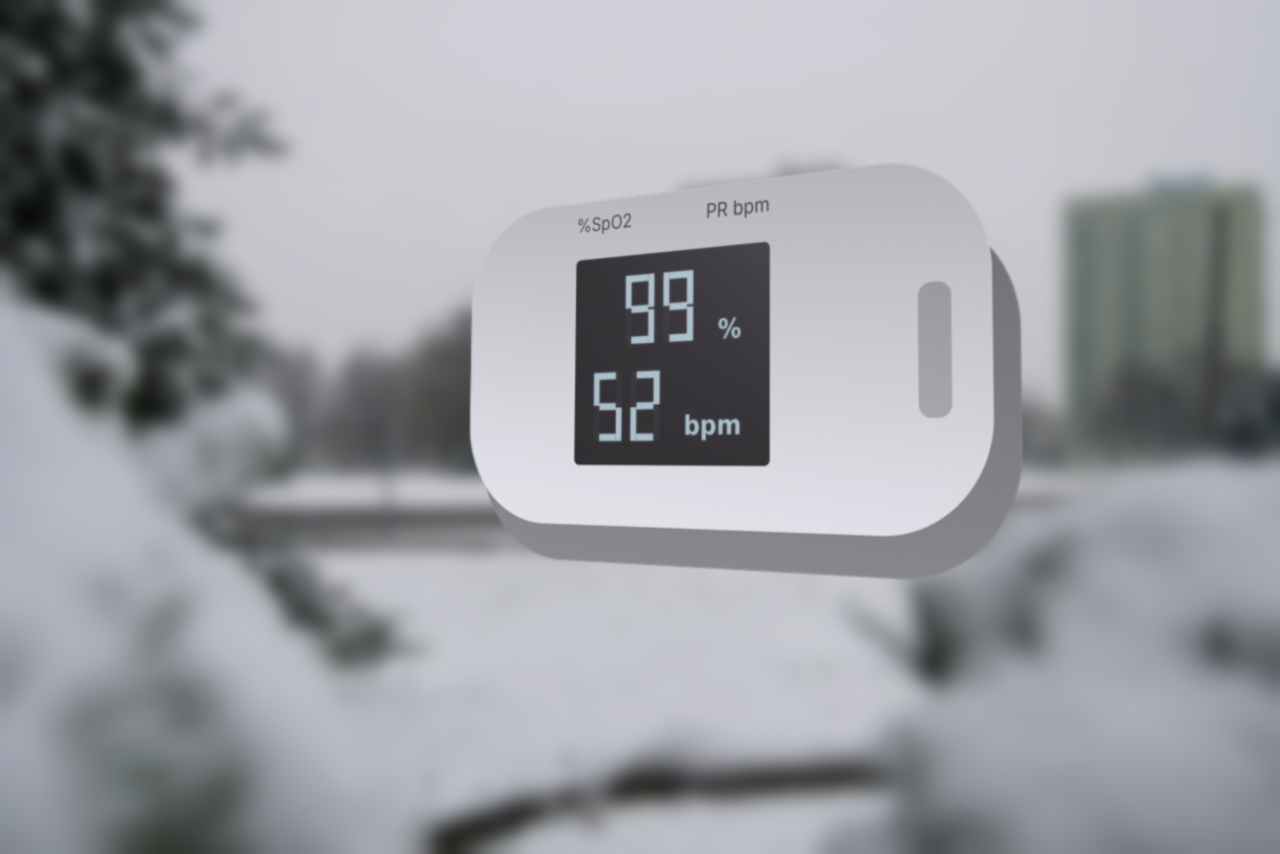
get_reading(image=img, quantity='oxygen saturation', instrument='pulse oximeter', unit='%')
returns 99 %
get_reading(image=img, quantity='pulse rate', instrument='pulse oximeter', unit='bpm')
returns 52 bpm
